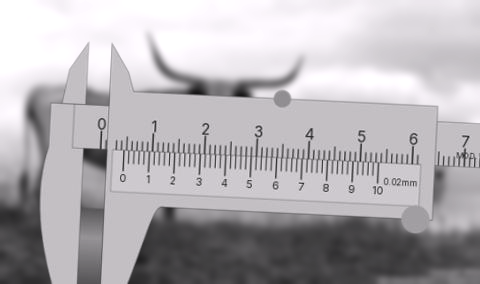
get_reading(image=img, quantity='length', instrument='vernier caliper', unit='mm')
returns 4.5 mm
